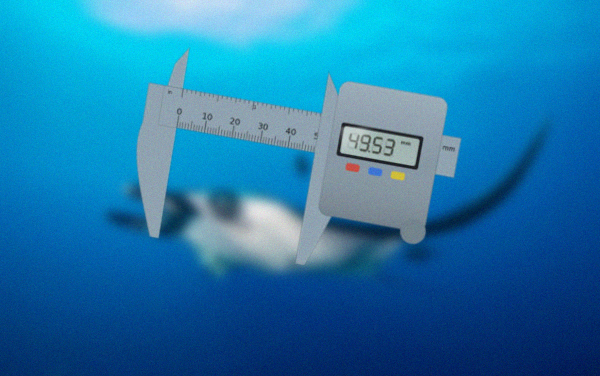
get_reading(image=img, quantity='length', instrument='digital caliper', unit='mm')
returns 49.53 mm
